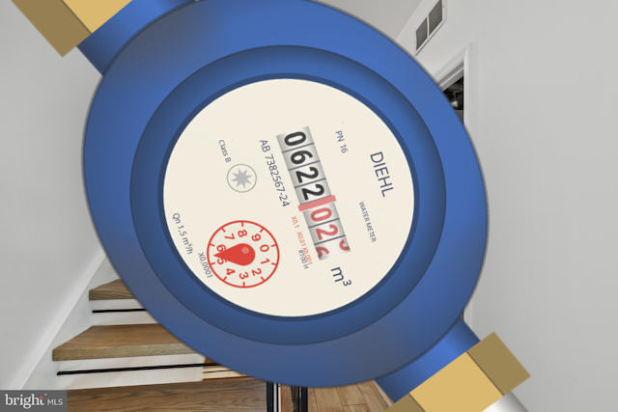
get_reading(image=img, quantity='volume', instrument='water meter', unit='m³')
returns 622.0255 m³
